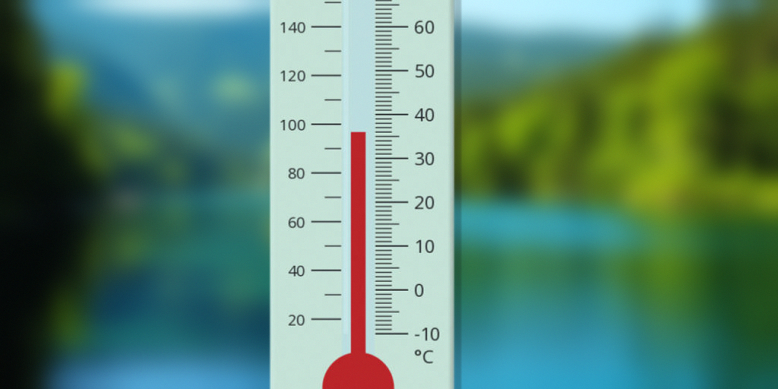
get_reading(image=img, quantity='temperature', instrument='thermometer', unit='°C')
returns 36 °C
